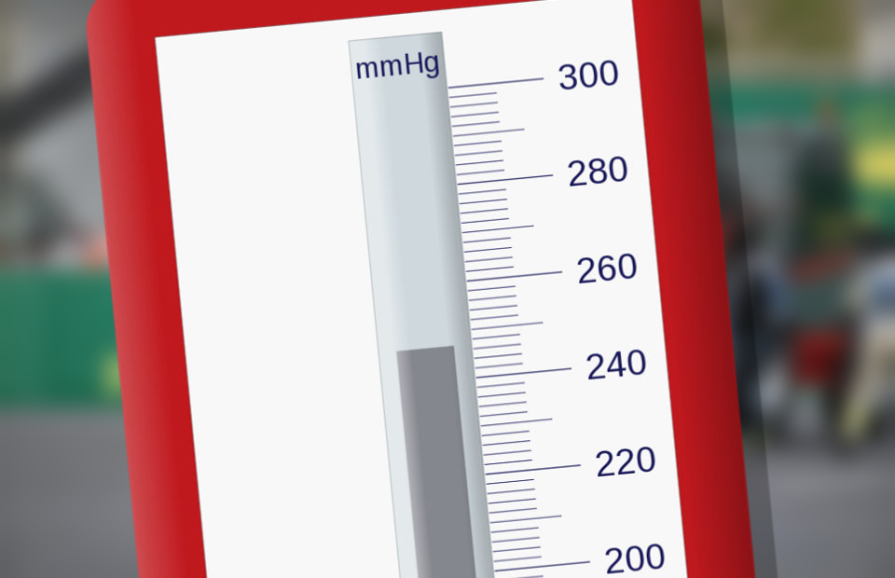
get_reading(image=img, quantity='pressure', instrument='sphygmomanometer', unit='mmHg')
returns 247 mmHg
